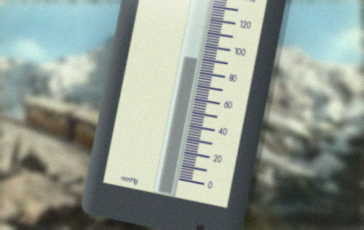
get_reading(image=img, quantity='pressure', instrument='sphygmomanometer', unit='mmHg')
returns 90 mmHg
